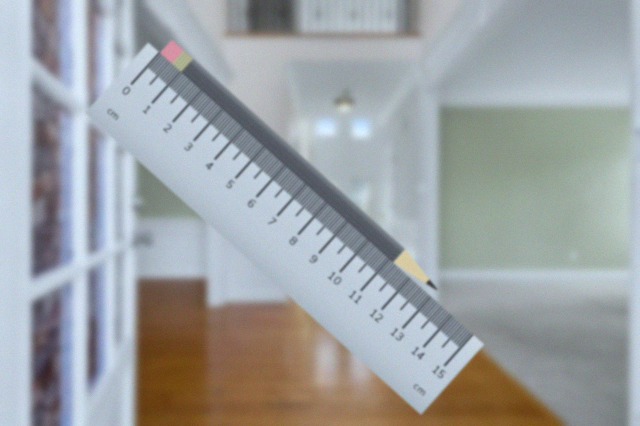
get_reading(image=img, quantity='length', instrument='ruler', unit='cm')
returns 13 cm
